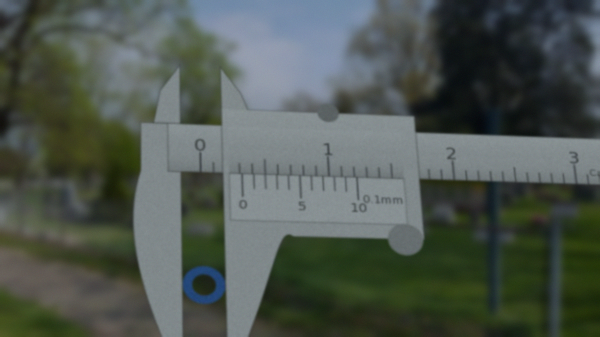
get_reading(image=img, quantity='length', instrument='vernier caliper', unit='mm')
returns 3.2 mm
